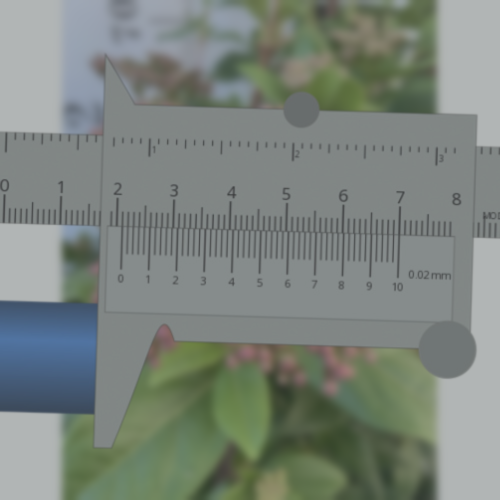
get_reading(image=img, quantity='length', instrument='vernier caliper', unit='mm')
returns 21.0 mm
